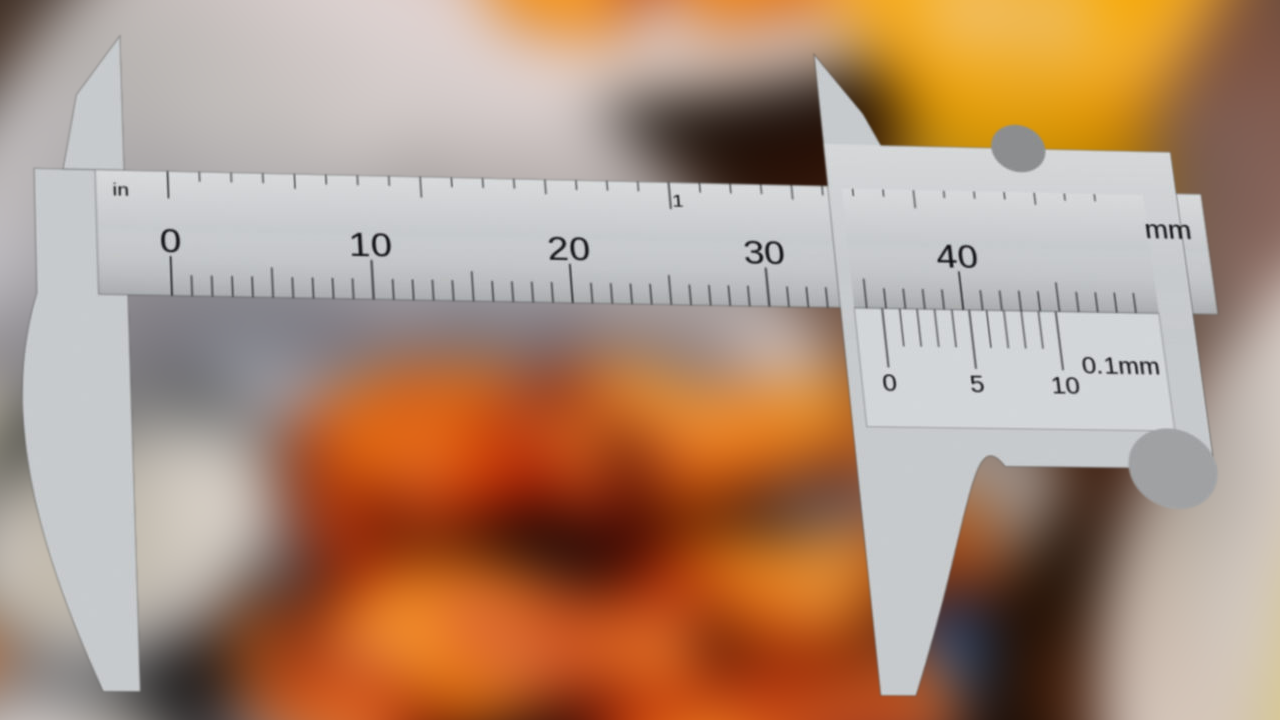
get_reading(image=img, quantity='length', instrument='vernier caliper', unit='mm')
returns 35.8 mm
